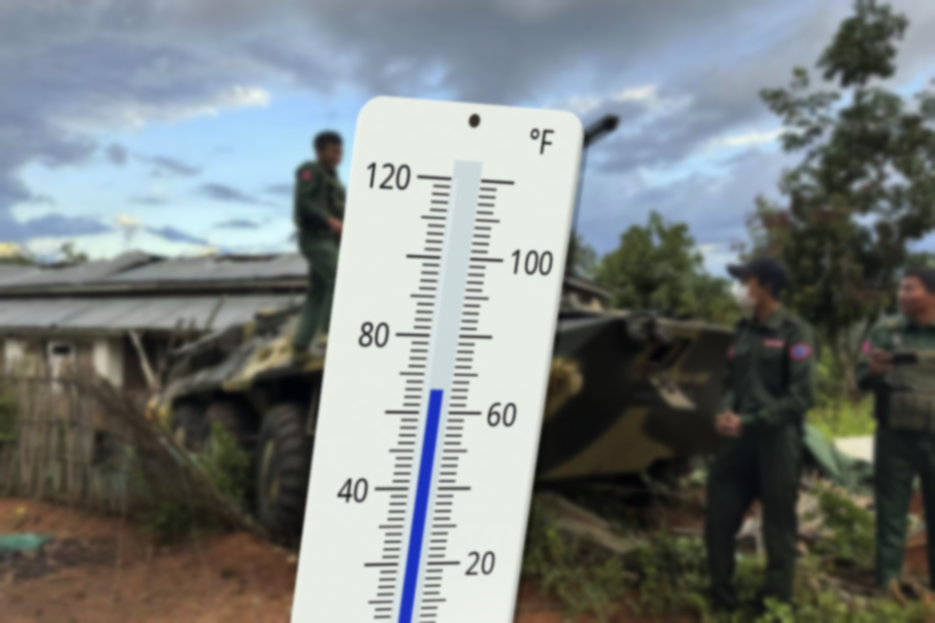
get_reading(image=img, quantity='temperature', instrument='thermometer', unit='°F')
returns 66 °F
